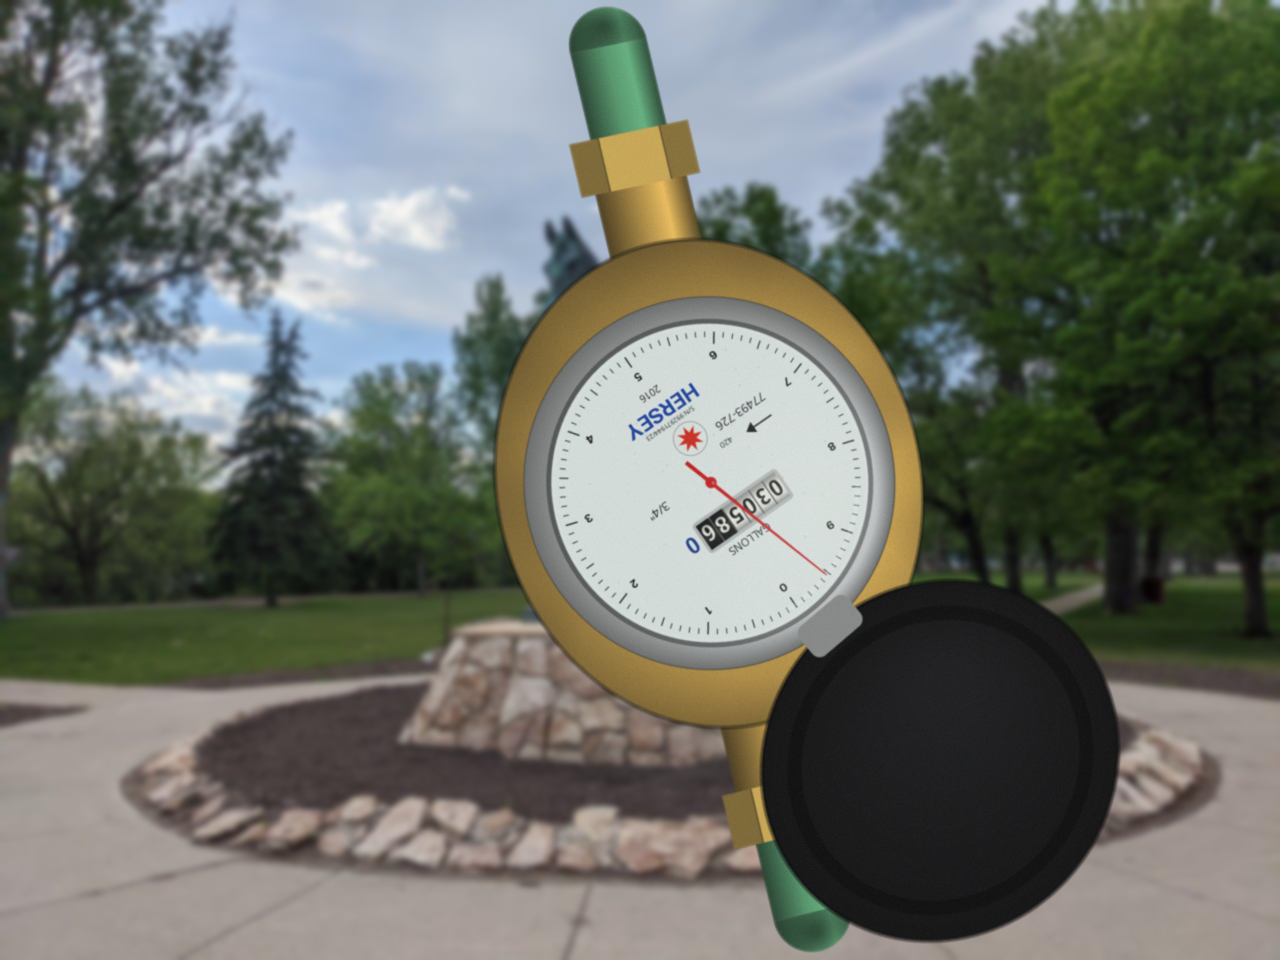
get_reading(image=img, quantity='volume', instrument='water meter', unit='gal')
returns 305859.5 gal
